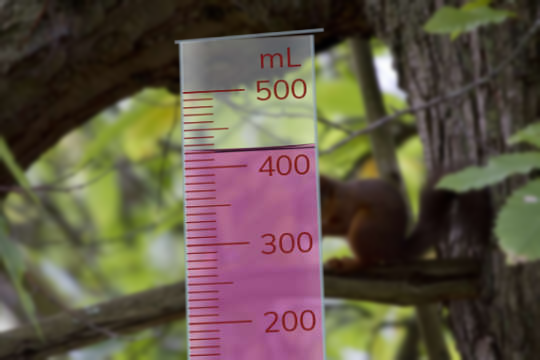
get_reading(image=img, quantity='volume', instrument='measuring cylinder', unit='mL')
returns 420 mL
